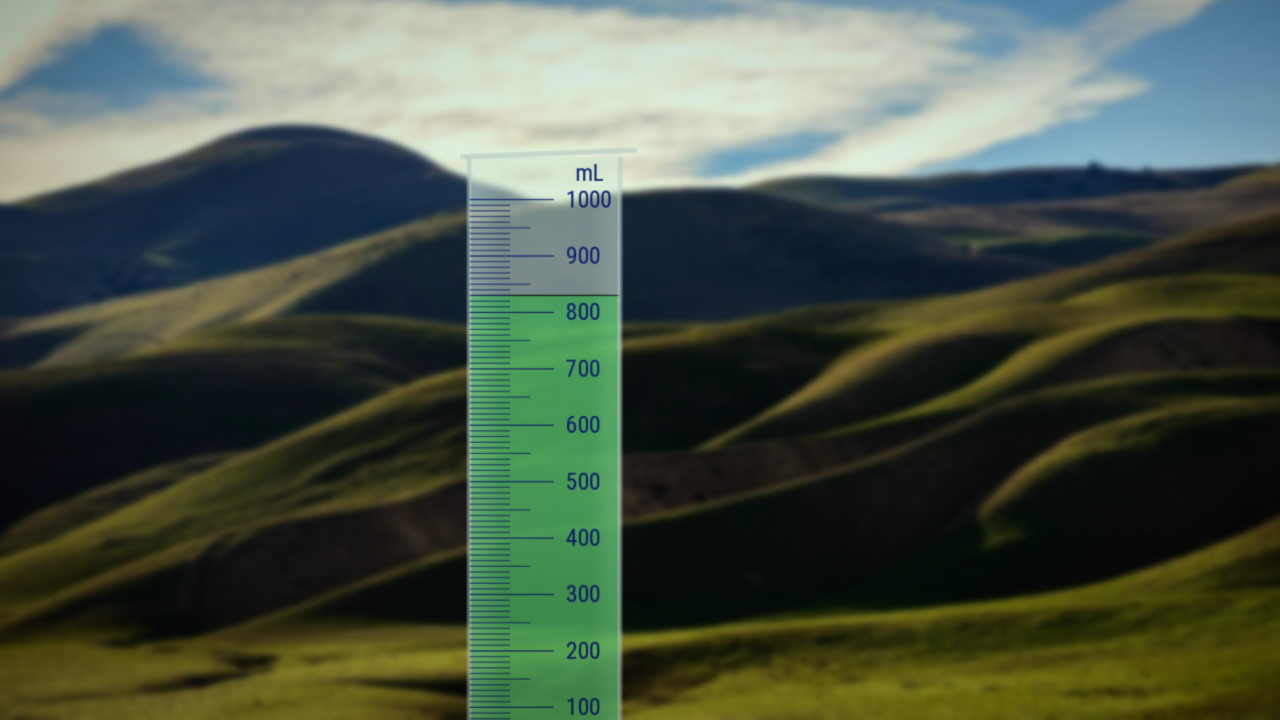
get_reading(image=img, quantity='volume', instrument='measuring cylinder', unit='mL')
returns 830 mL
